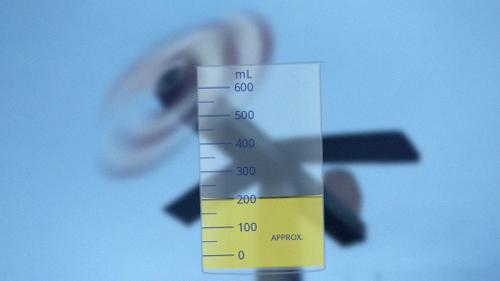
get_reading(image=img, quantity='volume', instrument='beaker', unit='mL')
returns 200 mL
